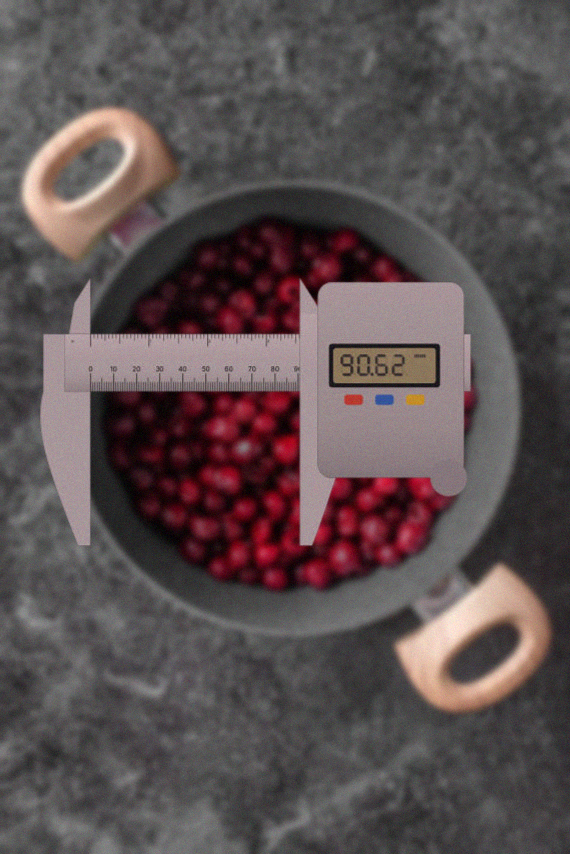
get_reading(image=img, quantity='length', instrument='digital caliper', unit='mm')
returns 90.62 mm
